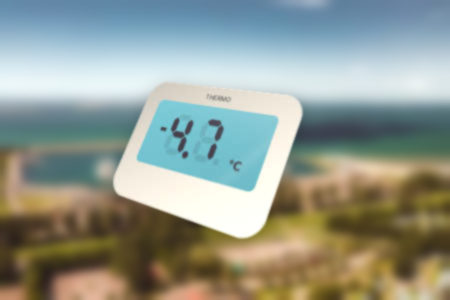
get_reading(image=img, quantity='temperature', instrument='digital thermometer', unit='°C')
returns -4.7 °C
